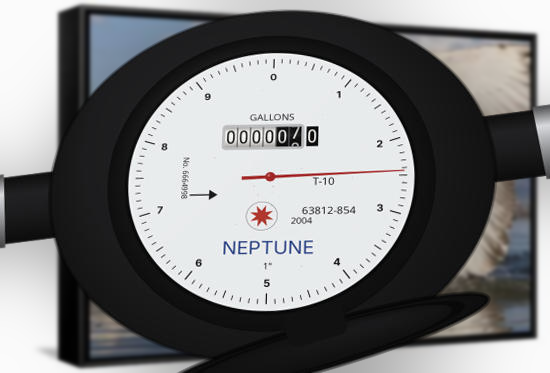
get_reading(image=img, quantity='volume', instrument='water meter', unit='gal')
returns 72.4 gal
